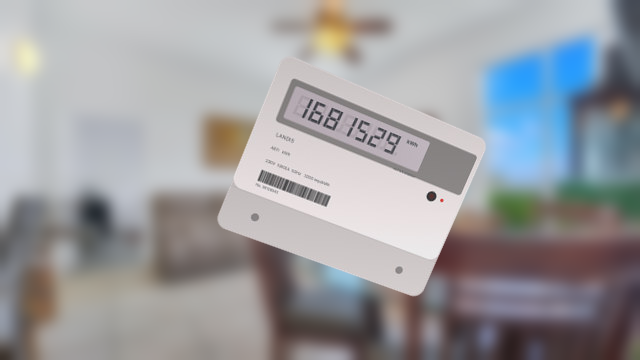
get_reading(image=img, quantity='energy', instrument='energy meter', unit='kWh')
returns 1681529 kWh
